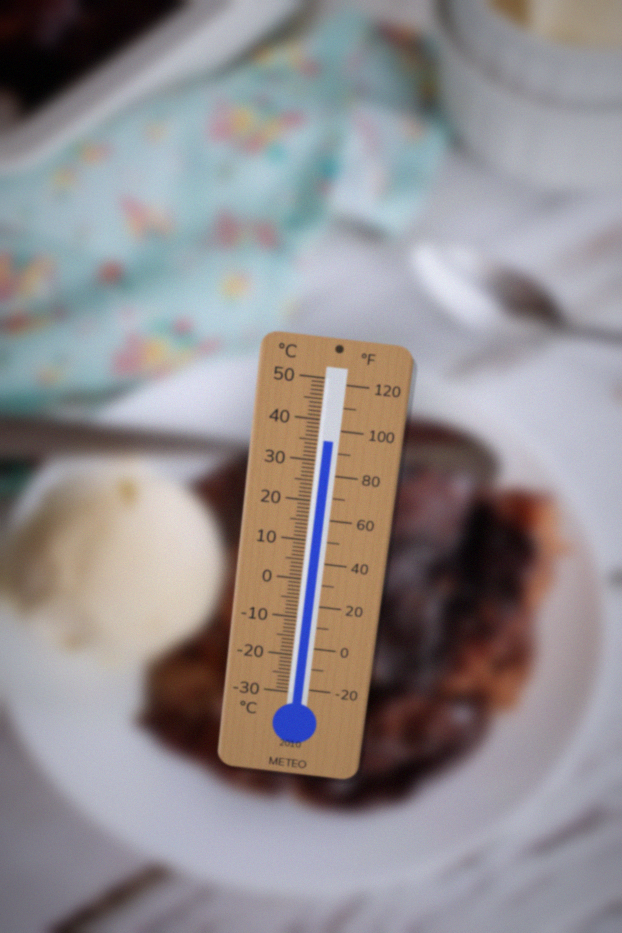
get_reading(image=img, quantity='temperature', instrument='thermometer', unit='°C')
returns 35 °C
